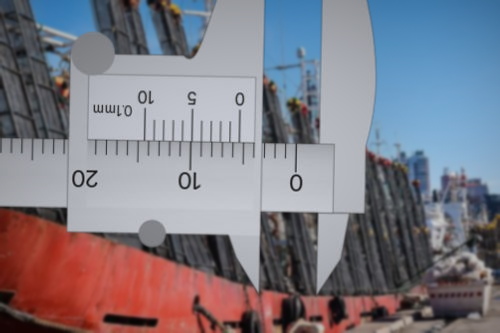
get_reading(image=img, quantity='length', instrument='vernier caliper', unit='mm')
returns 5.4 mm
